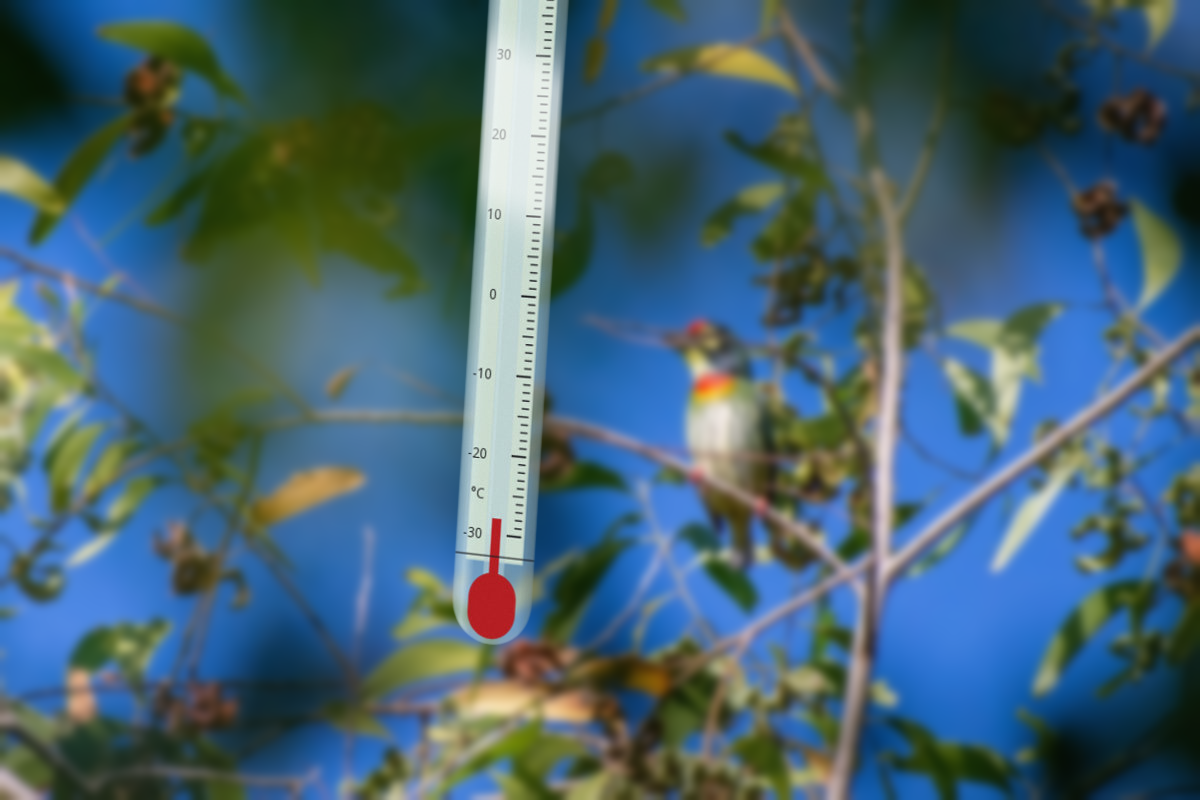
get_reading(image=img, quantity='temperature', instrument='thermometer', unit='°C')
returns -28 °C
